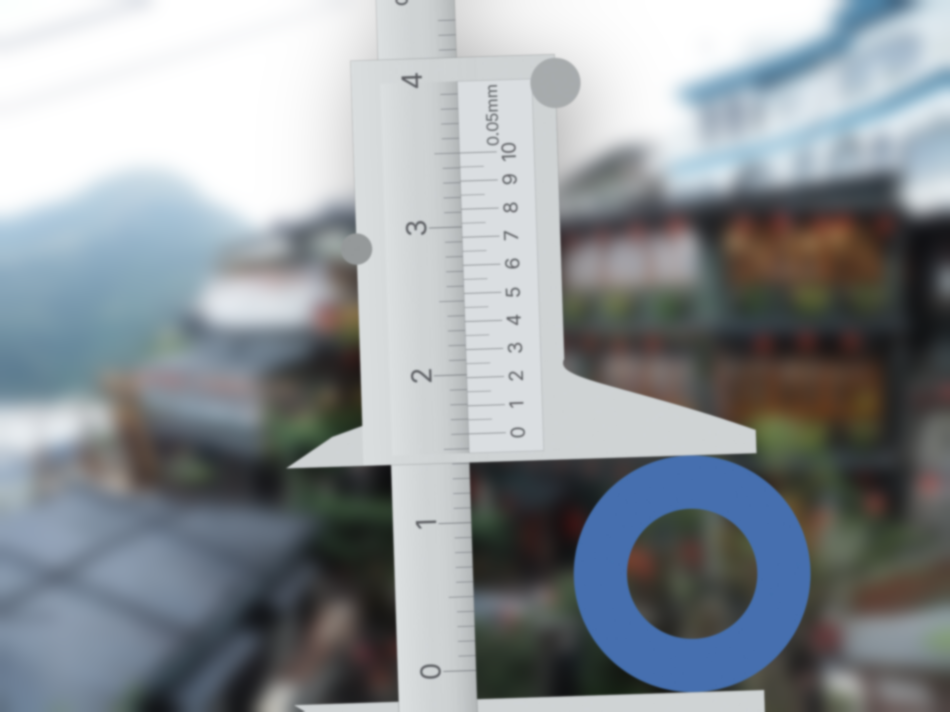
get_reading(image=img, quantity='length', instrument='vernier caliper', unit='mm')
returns 16.0 mm
